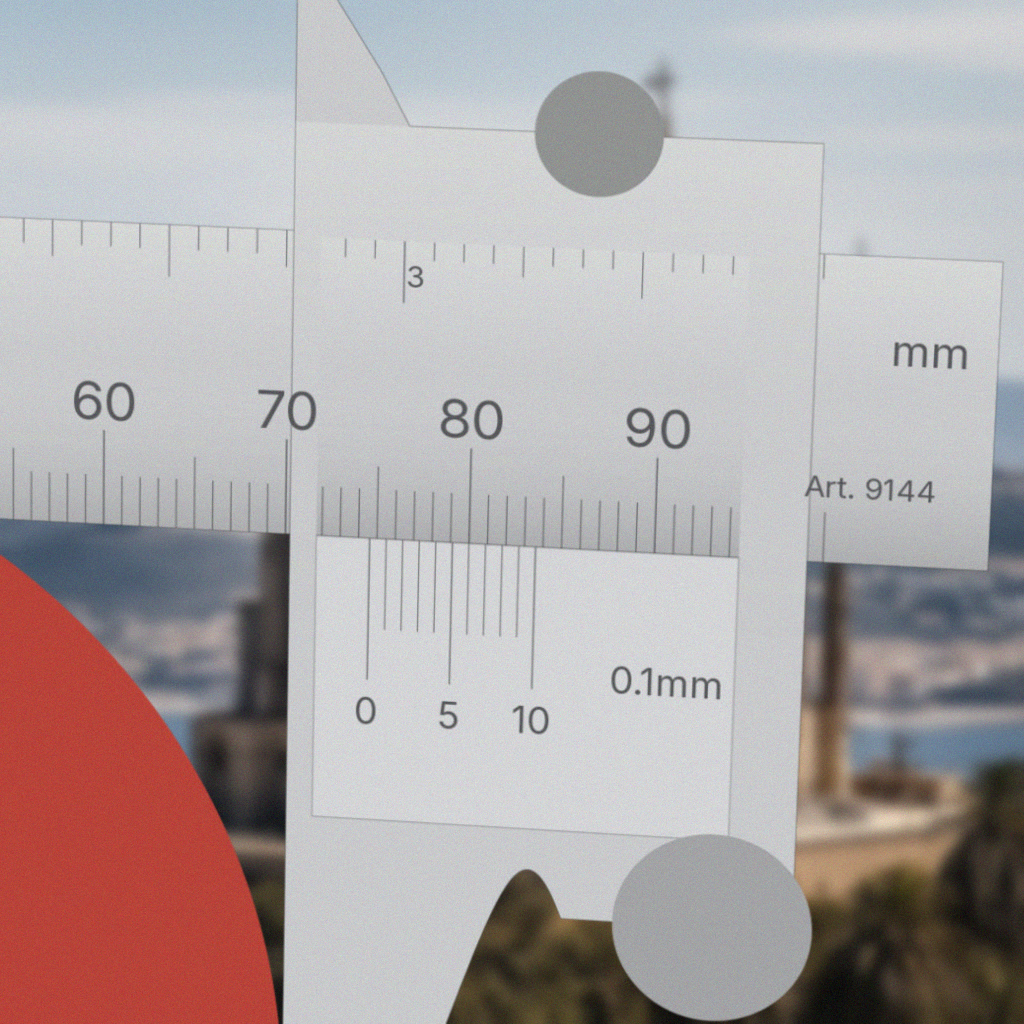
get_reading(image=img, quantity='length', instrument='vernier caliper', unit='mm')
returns 74.6 mm
